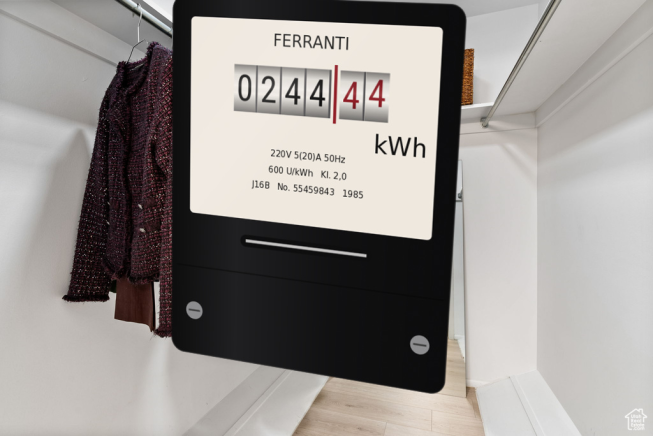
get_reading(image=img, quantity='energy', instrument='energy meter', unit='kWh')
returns 244.44 kWh
